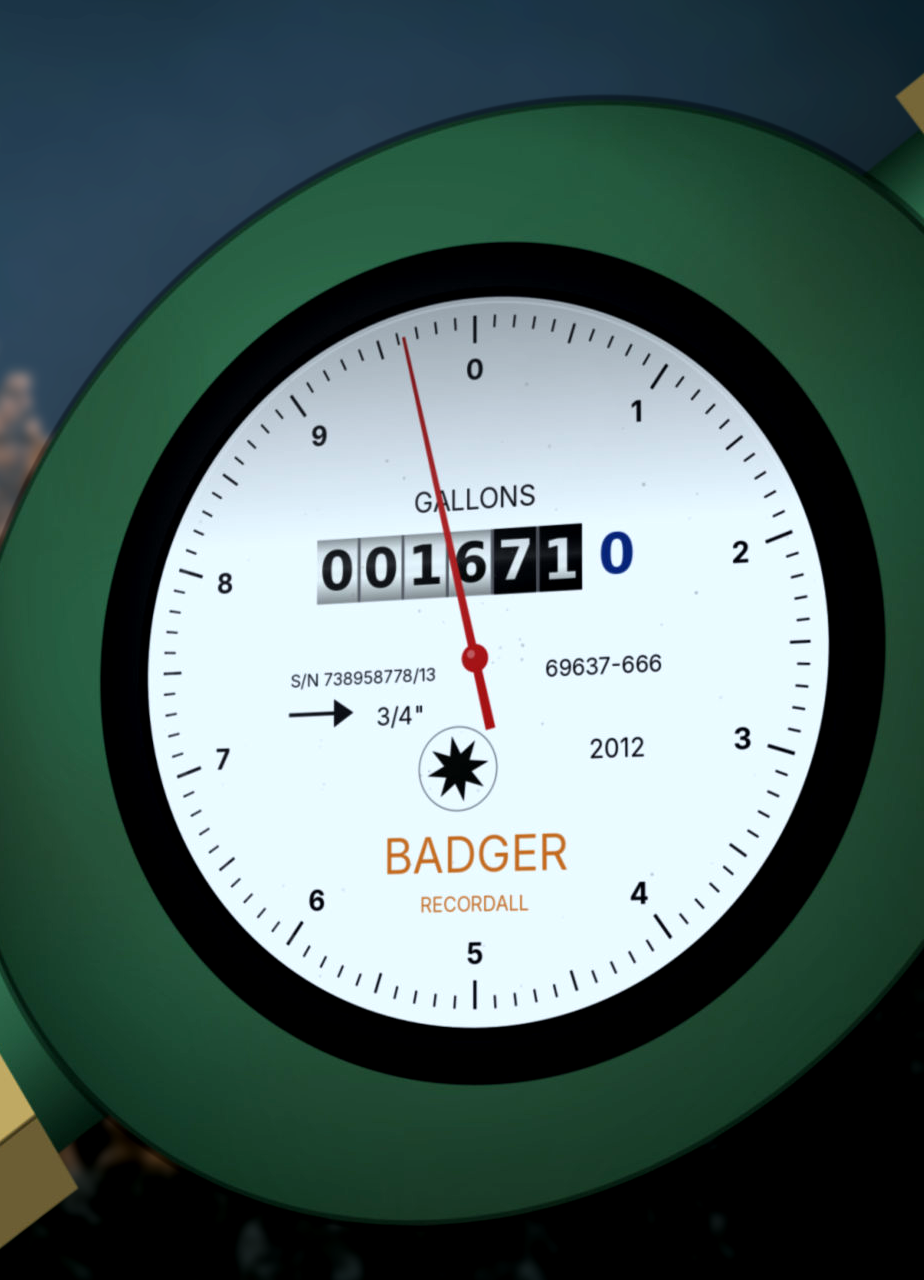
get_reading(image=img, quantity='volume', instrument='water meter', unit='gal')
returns 16709.6 gal
